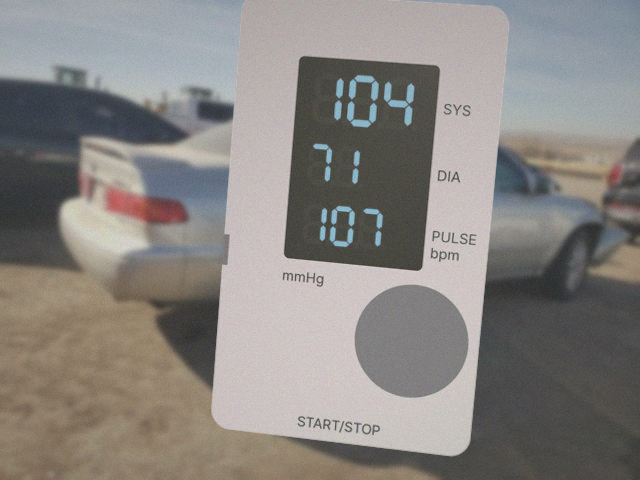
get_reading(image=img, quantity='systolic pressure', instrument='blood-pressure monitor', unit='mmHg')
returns 104 mmHg
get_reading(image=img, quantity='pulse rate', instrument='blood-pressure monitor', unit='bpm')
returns 107 bpm
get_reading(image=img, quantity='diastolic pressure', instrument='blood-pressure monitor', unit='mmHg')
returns 71 mmHg
